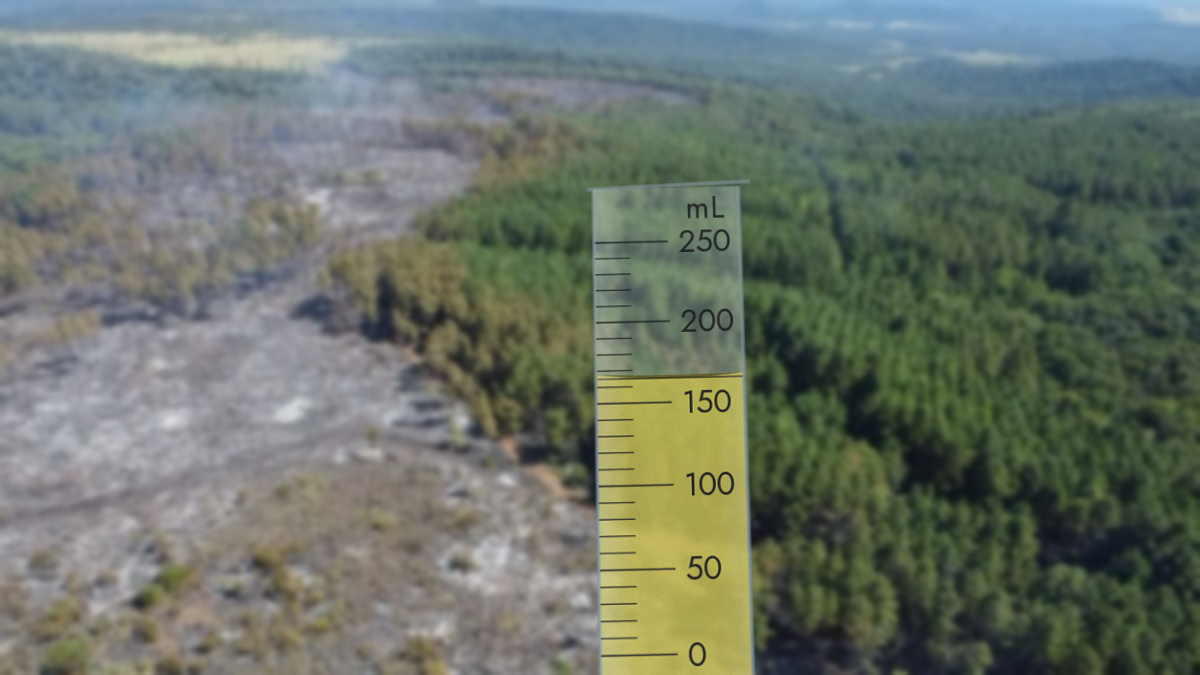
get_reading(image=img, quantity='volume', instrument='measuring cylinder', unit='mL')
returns 165 mL
